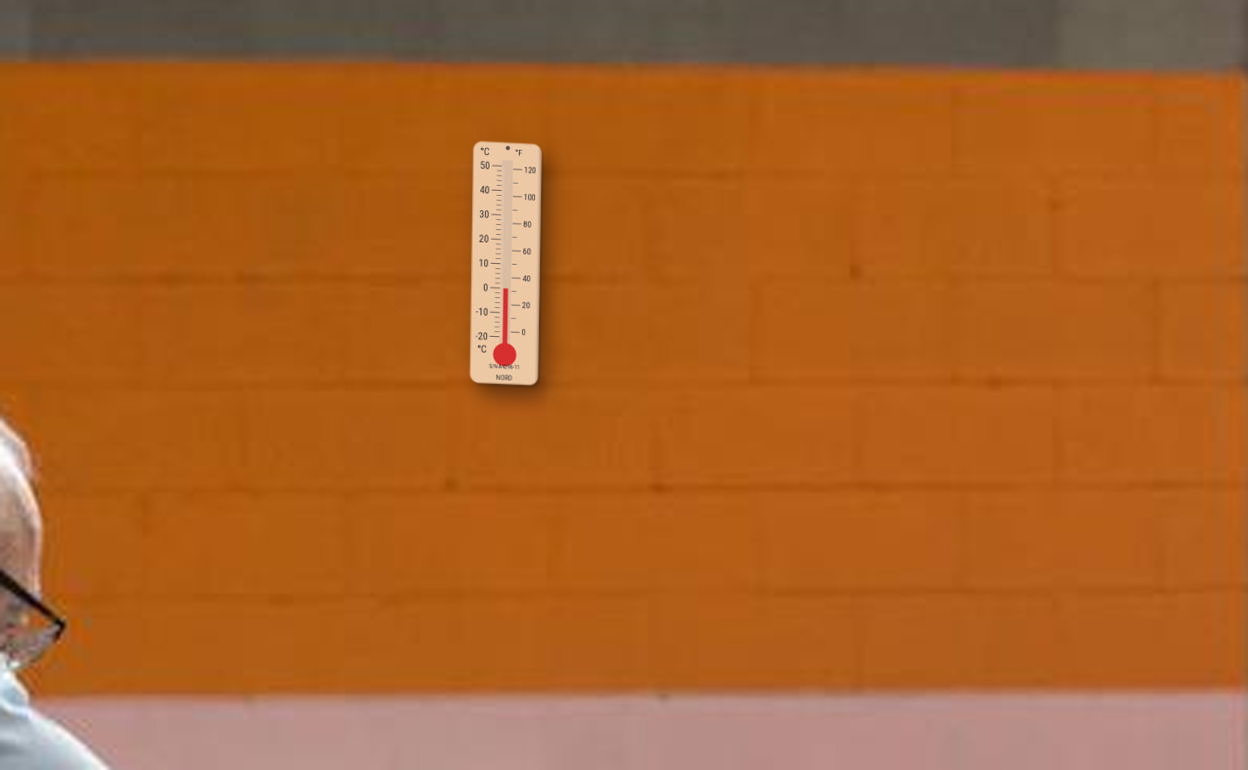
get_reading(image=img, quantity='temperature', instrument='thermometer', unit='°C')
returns 0 °C
